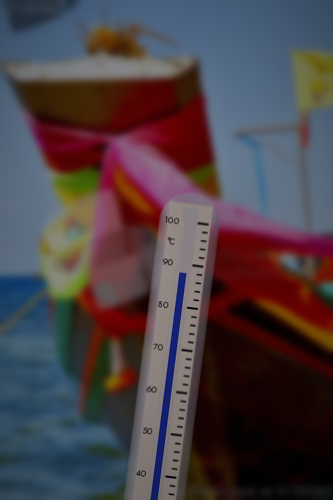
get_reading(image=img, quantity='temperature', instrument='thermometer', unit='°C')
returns 88 °C
